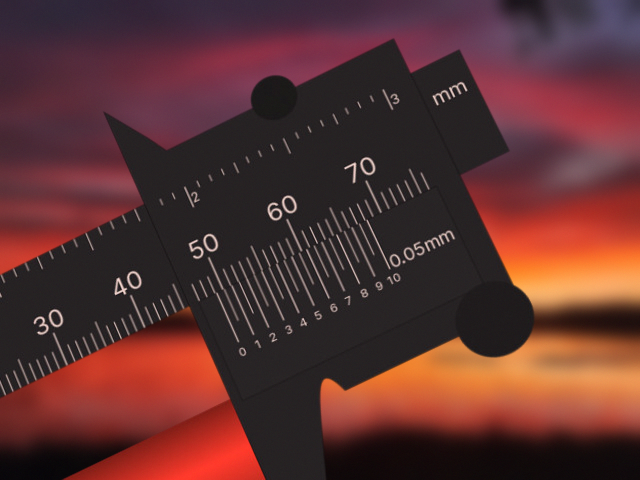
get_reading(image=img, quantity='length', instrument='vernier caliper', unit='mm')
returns 49.2 mm
